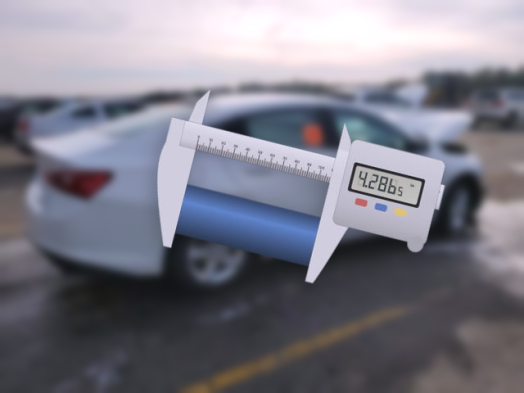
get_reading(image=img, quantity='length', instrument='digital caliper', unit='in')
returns 4.2865 in
